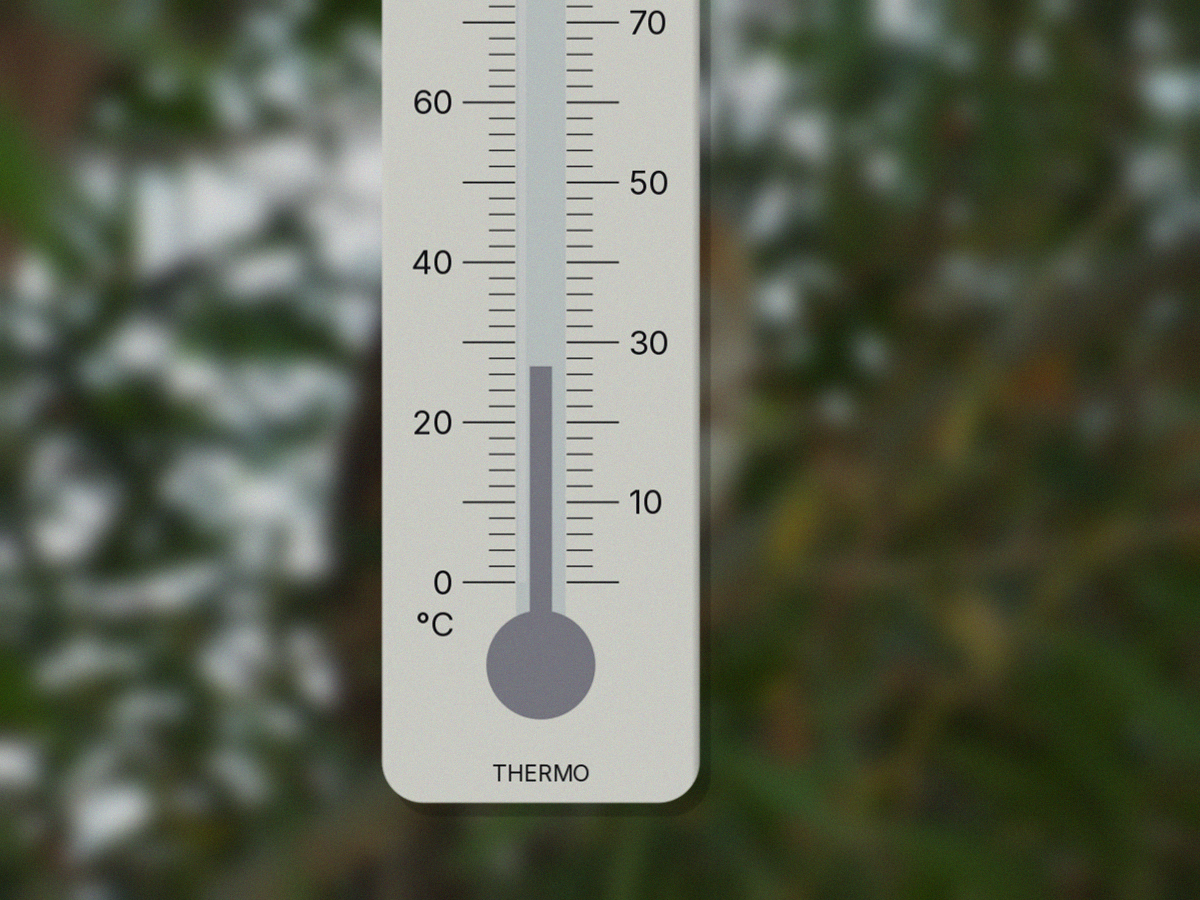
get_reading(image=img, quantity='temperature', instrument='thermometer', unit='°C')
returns 27 °C
